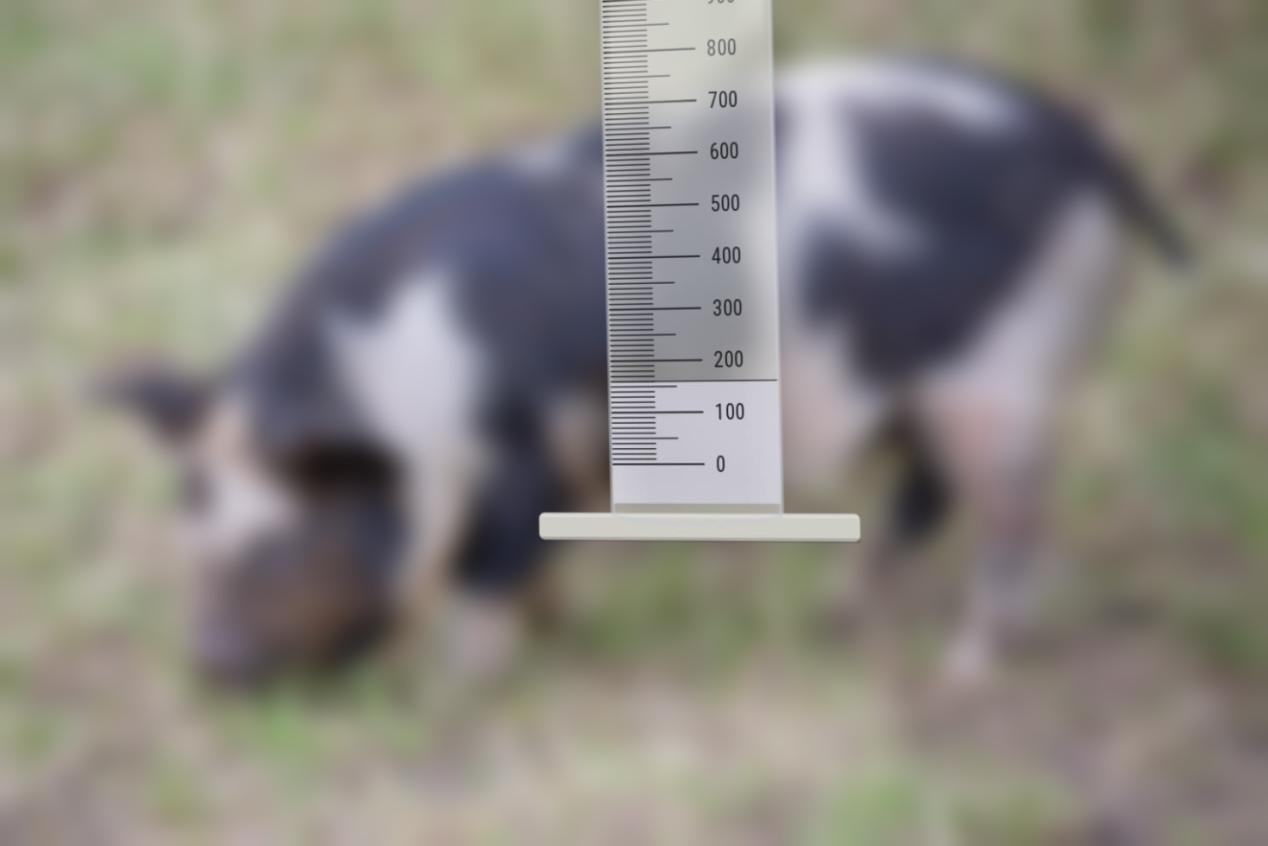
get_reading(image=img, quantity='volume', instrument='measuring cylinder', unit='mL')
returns 160 mL
